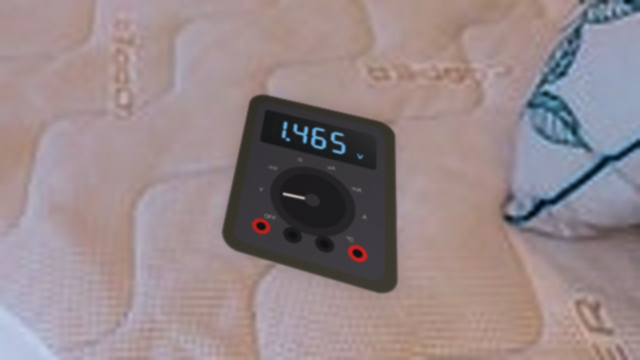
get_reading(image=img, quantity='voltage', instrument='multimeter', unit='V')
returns 1.465 V
